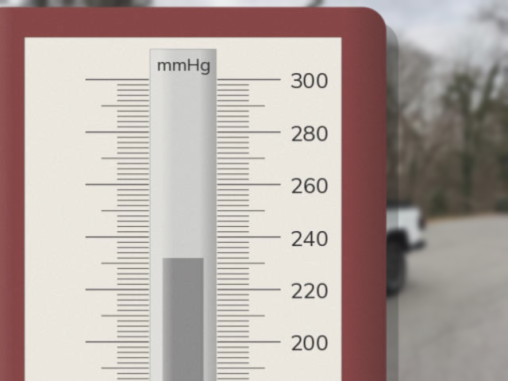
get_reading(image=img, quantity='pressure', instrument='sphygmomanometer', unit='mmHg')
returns 232 mmHg
